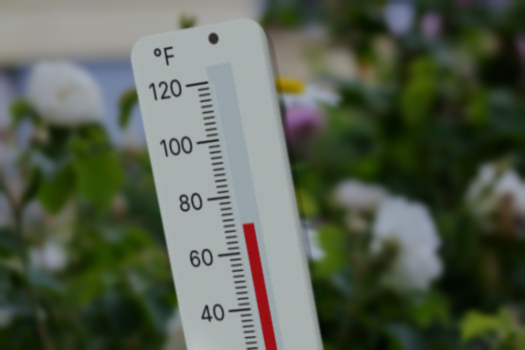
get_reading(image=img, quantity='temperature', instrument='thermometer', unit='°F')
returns 70 °F
